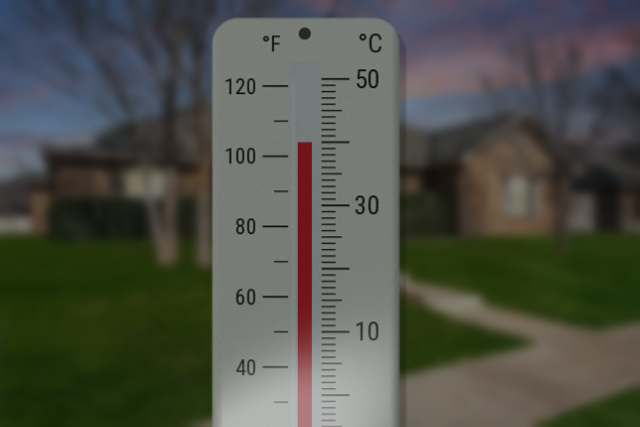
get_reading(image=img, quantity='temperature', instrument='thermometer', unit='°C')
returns 40 °C
